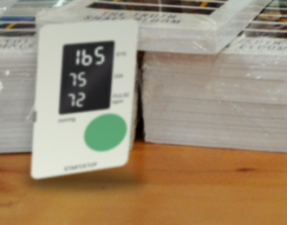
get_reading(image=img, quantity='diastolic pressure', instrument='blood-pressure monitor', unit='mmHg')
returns 75 mmHg
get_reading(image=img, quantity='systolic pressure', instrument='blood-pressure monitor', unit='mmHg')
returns 165 mmHg
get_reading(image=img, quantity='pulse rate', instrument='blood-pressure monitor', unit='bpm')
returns 72 bpm
